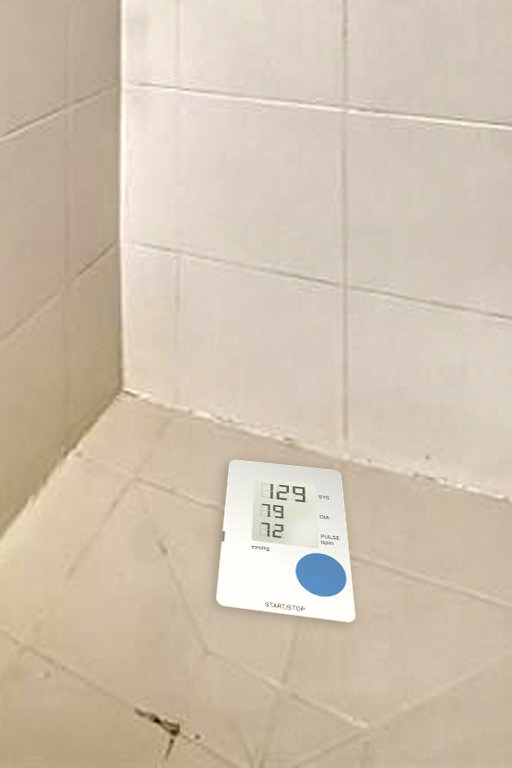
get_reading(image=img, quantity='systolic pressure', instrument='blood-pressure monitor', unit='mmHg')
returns 129 mmHg
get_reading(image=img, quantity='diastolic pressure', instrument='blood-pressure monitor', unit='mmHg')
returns 79 mmHg
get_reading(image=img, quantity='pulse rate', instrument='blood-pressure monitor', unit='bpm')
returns 72 bpm
